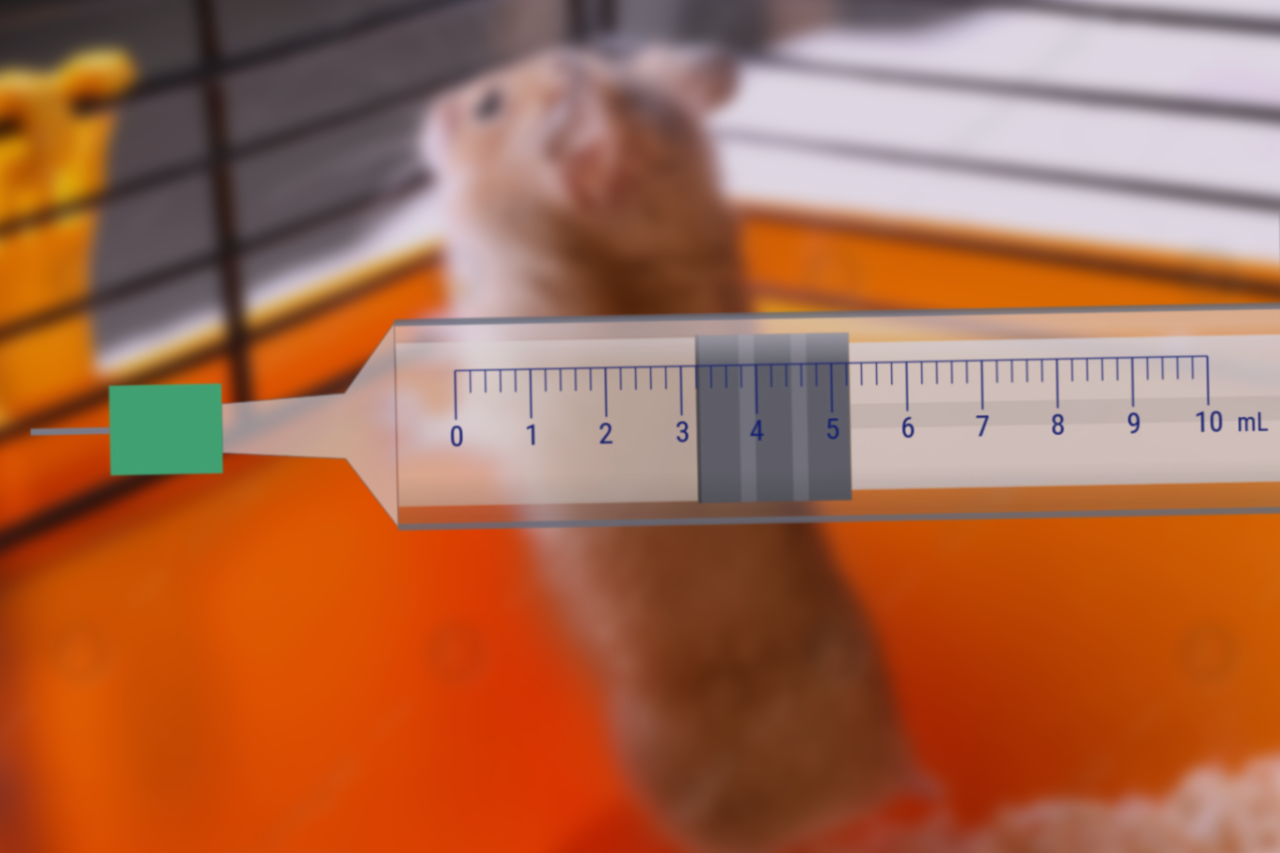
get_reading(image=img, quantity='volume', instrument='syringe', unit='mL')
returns 3.2 mL
